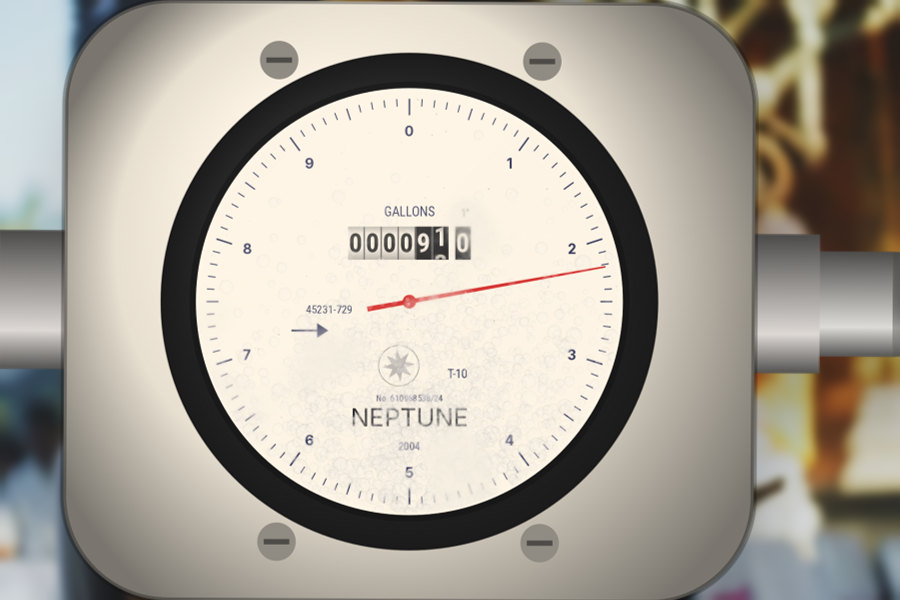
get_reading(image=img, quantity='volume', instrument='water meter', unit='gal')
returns 912.2 gal
